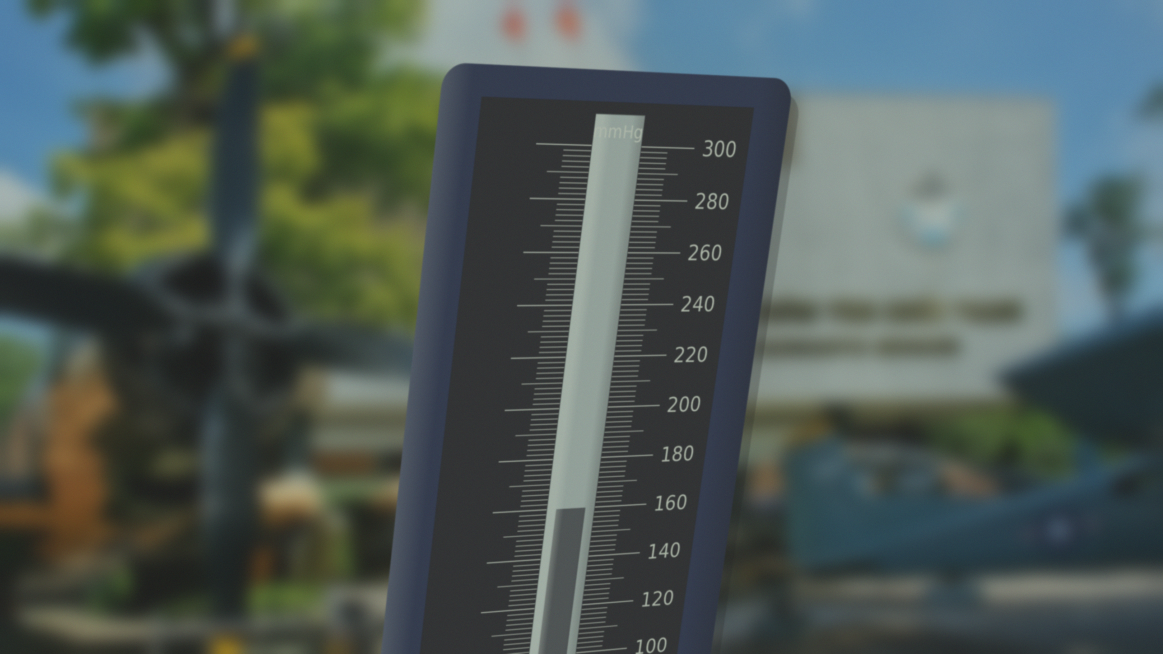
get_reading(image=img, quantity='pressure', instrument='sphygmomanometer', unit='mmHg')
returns 160 mmHg
